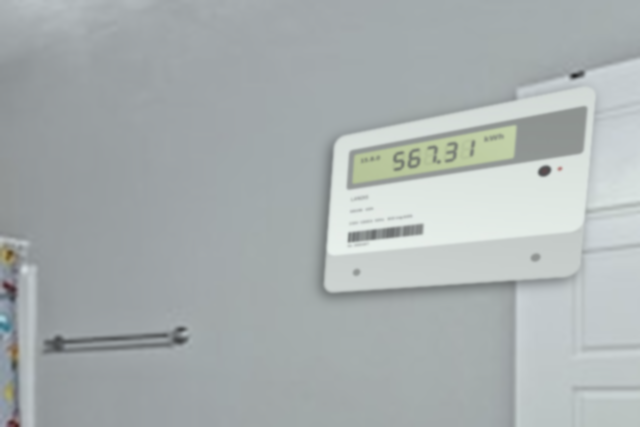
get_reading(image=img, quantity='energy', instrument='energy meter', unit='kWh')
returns 567.31 kWh
